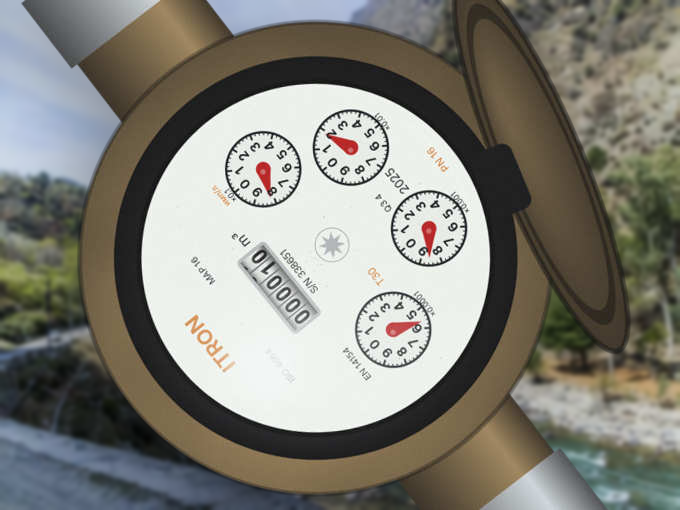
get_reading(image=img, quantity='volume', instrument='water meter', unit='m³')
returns 9.8185 m³
